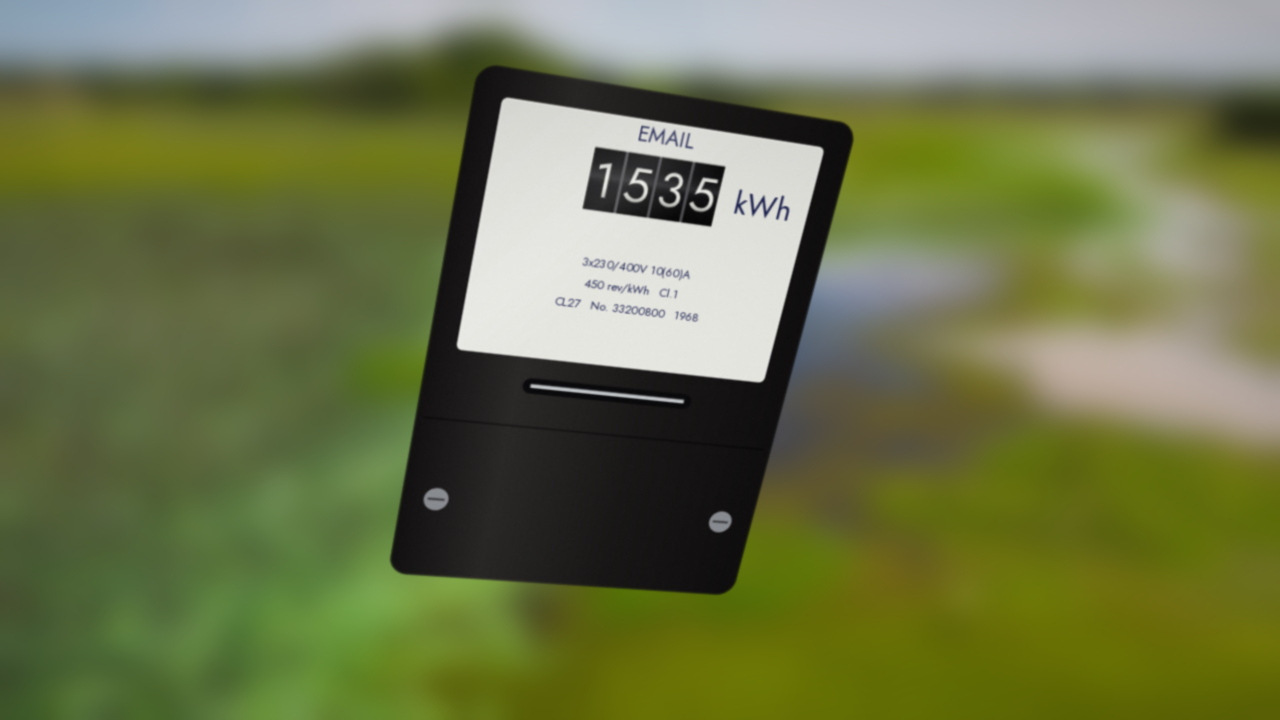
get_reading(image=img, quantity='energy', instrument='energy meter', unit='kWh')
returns 1535 kWh
